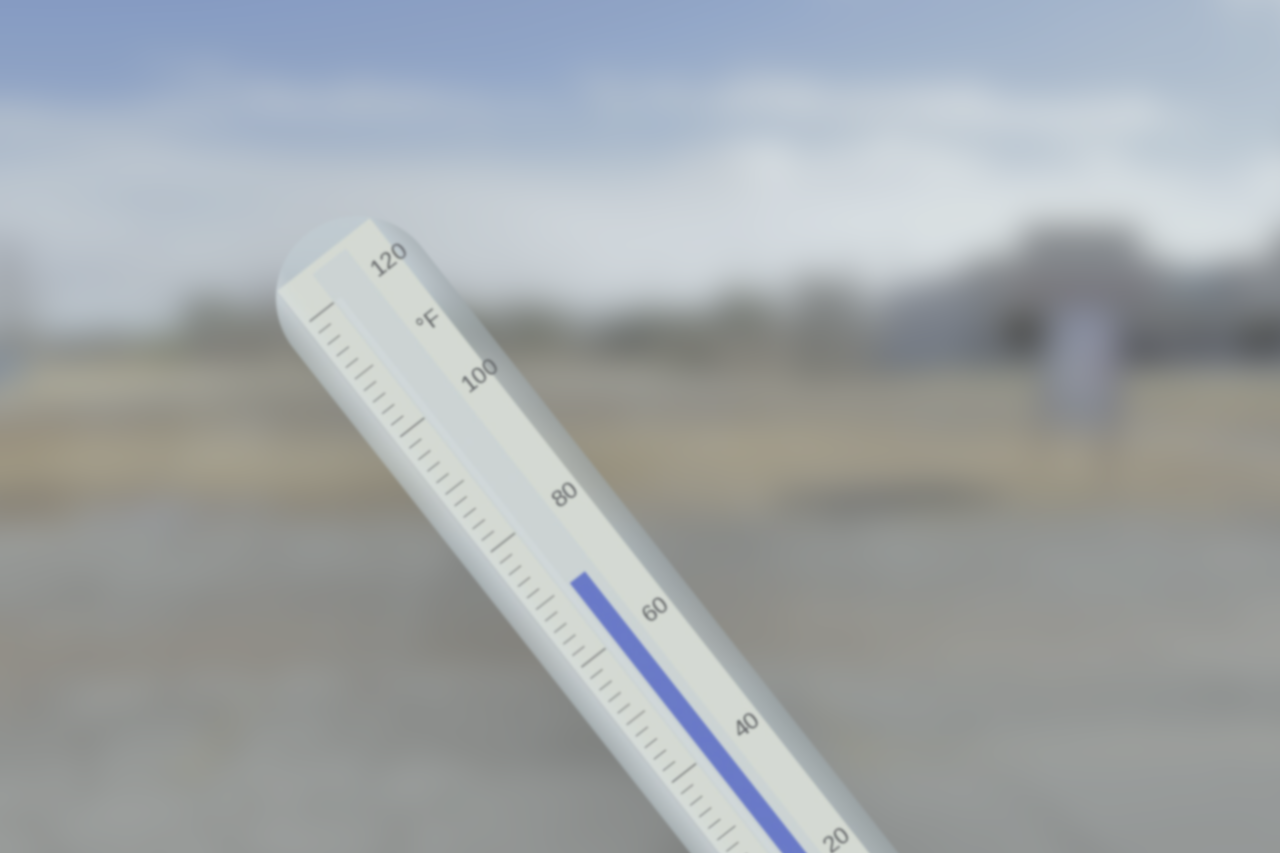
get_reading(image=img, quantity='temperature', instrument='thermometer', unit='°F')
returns 70 °F
